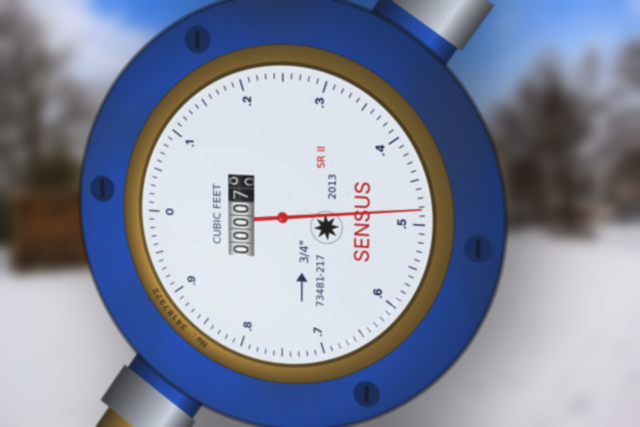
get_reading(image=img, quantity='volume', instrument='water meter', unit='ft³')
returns 78.48 ft³
